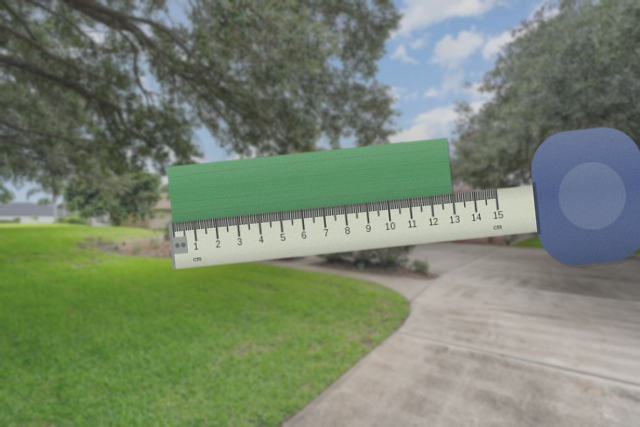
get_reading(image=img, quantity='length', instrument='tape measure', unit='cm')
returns 13 cm
